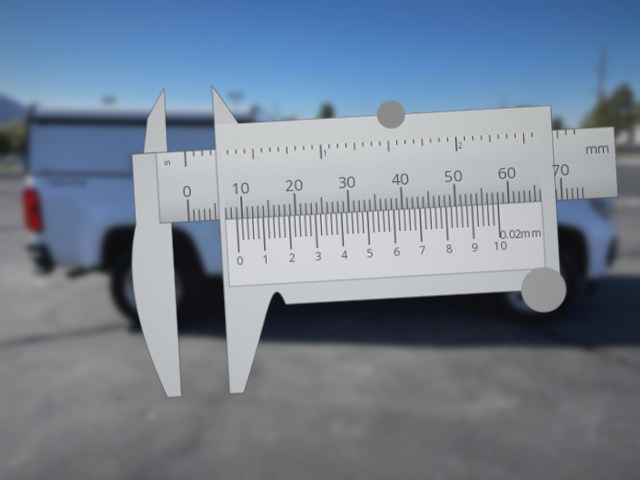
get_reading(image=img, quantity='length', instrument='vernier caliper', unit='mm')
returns 9.0 mm
